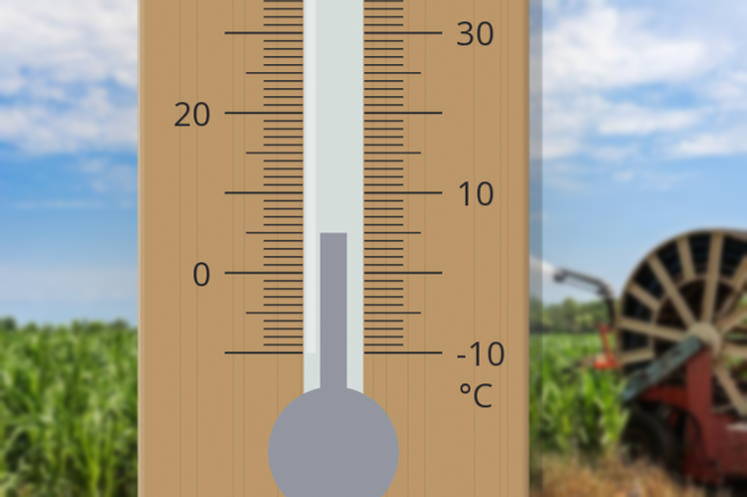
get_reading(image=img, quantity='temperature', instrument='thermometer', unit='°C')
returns 5 °C
